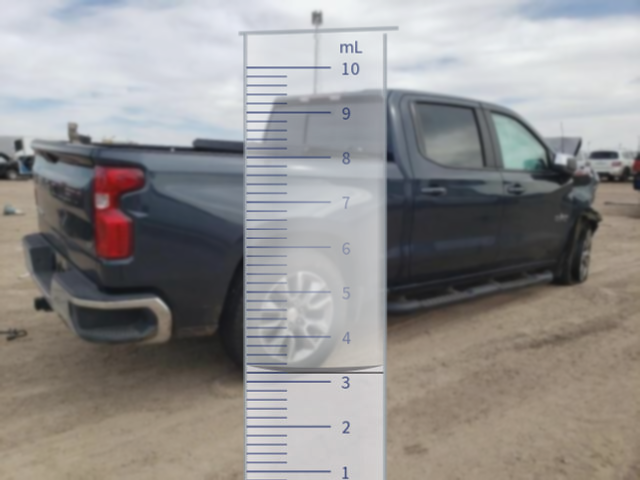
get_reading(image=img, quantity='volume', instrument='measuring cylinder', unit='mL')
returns 3.2 mL
